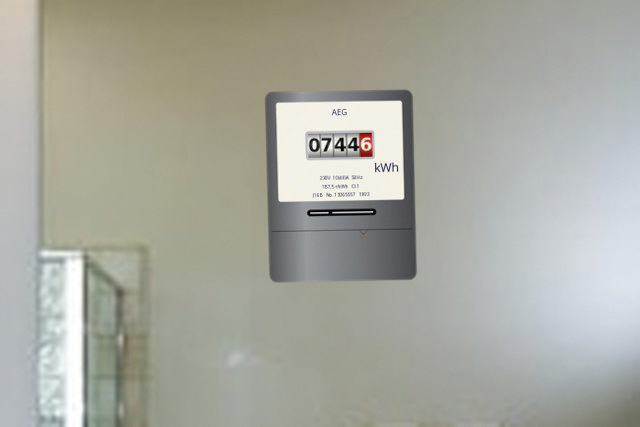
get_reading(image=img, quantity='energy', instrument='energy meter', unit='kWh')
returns 744.6 kWh
